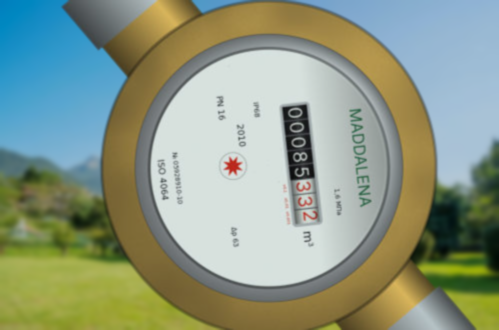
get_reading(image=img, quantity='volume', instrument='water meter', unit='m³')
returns 85.332 m³
